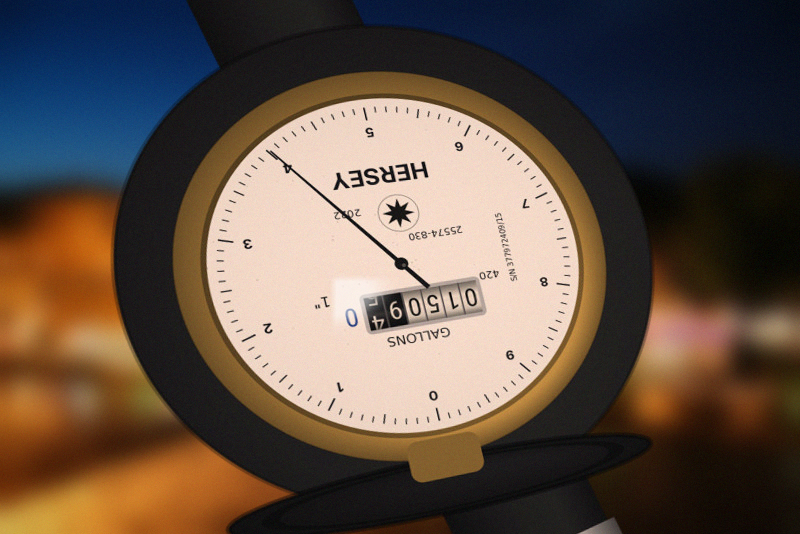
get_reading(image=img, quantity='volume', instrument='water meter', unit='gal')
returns 150944.0 gal
